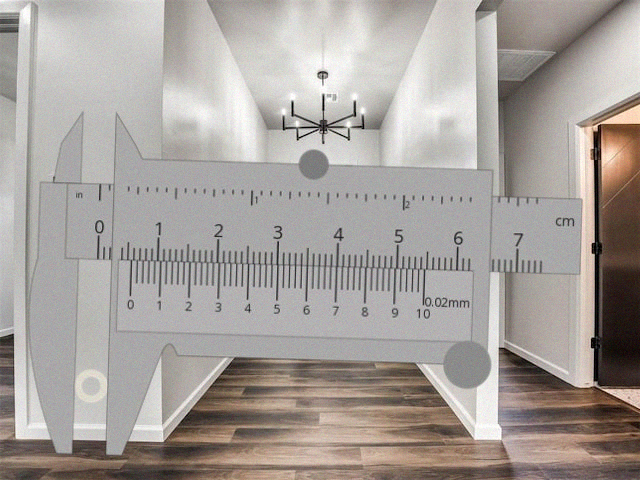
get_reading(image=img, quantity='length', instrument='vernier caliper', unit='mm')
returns 5.6 mm
